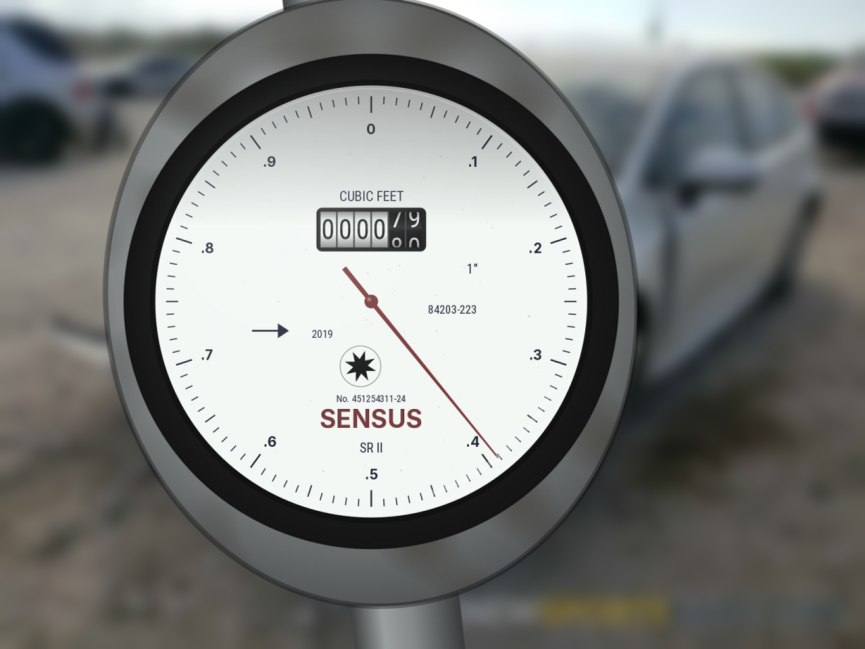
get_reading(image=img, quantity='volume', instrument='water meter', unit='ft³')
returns 79.39 ft³
